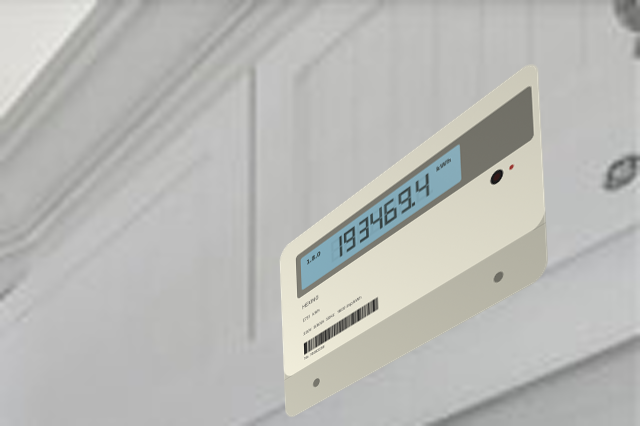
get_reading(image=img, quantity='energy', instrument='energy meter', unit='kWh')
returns 193469.4 kWh
